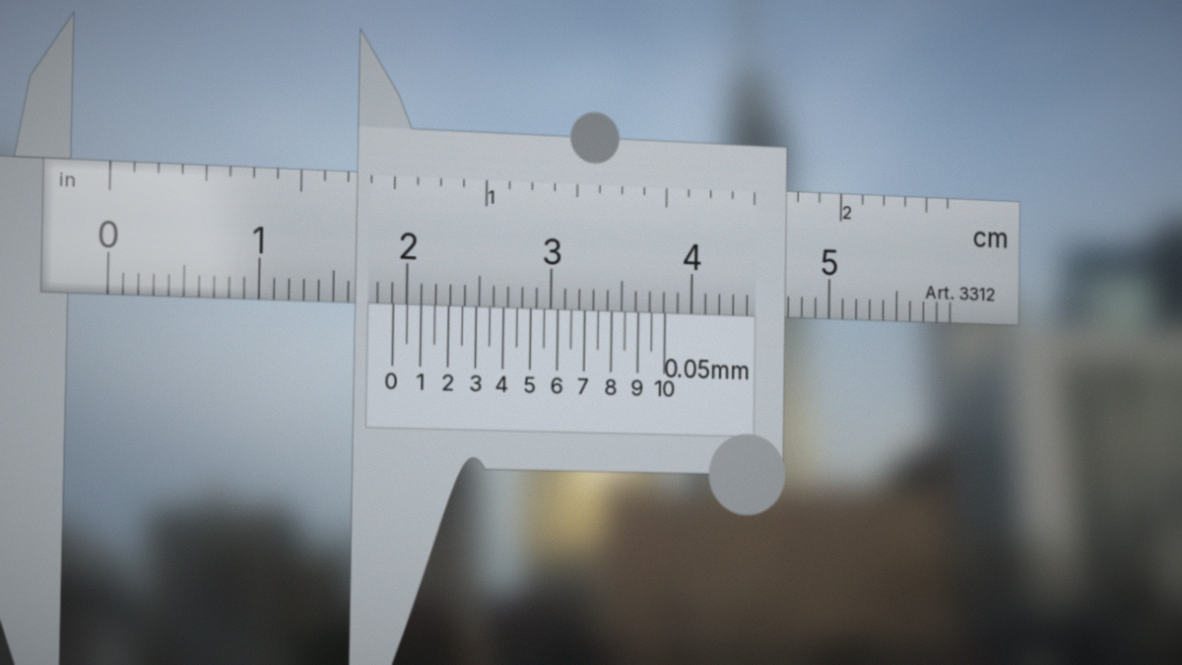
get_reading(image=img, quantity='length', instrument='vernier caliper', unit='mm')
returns 19.1 mm
